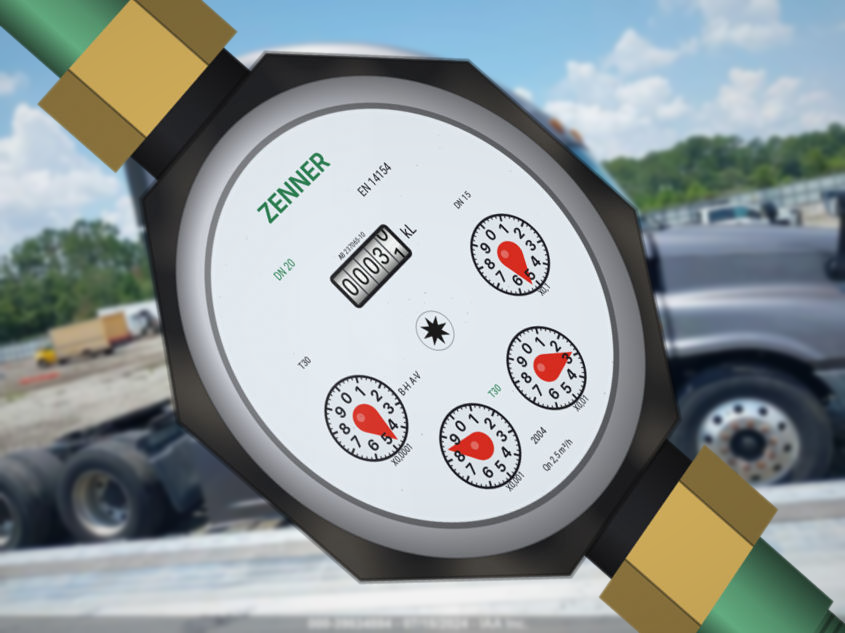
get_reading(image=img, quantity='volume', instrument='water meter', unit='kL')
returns 30.5284 kL
